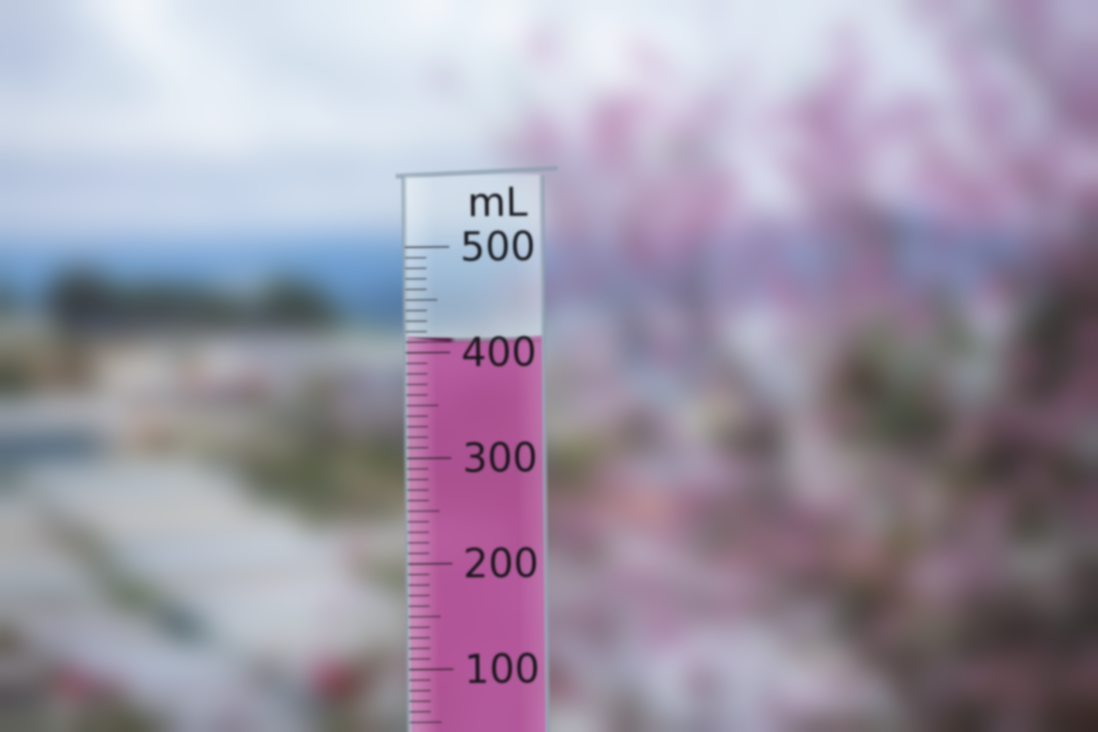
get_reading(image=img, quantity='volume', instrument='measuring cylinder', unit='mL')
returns 410 mL
